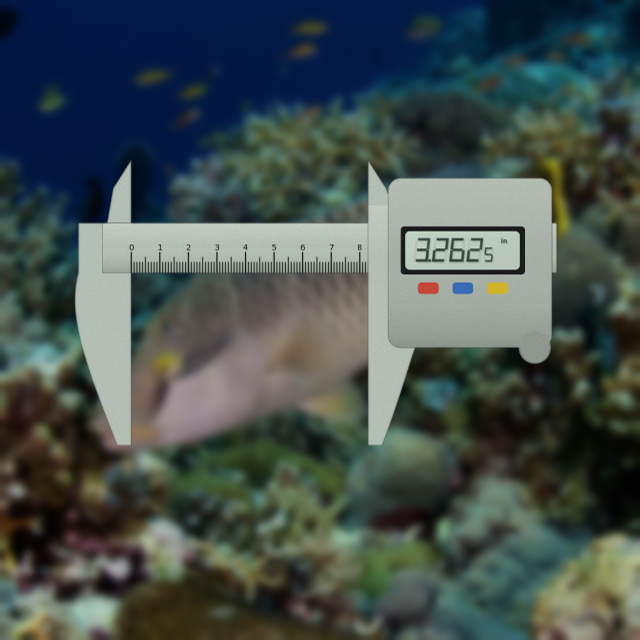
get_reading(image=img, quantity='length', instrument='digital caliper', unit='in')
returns 3.2625 in
